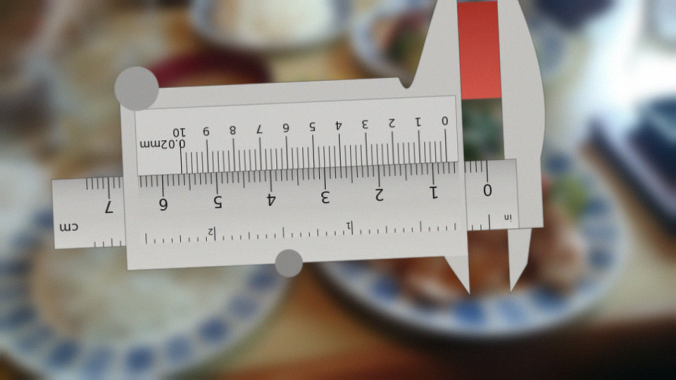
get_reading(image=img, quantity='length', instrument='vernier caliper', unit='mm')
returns 7.4 mm
